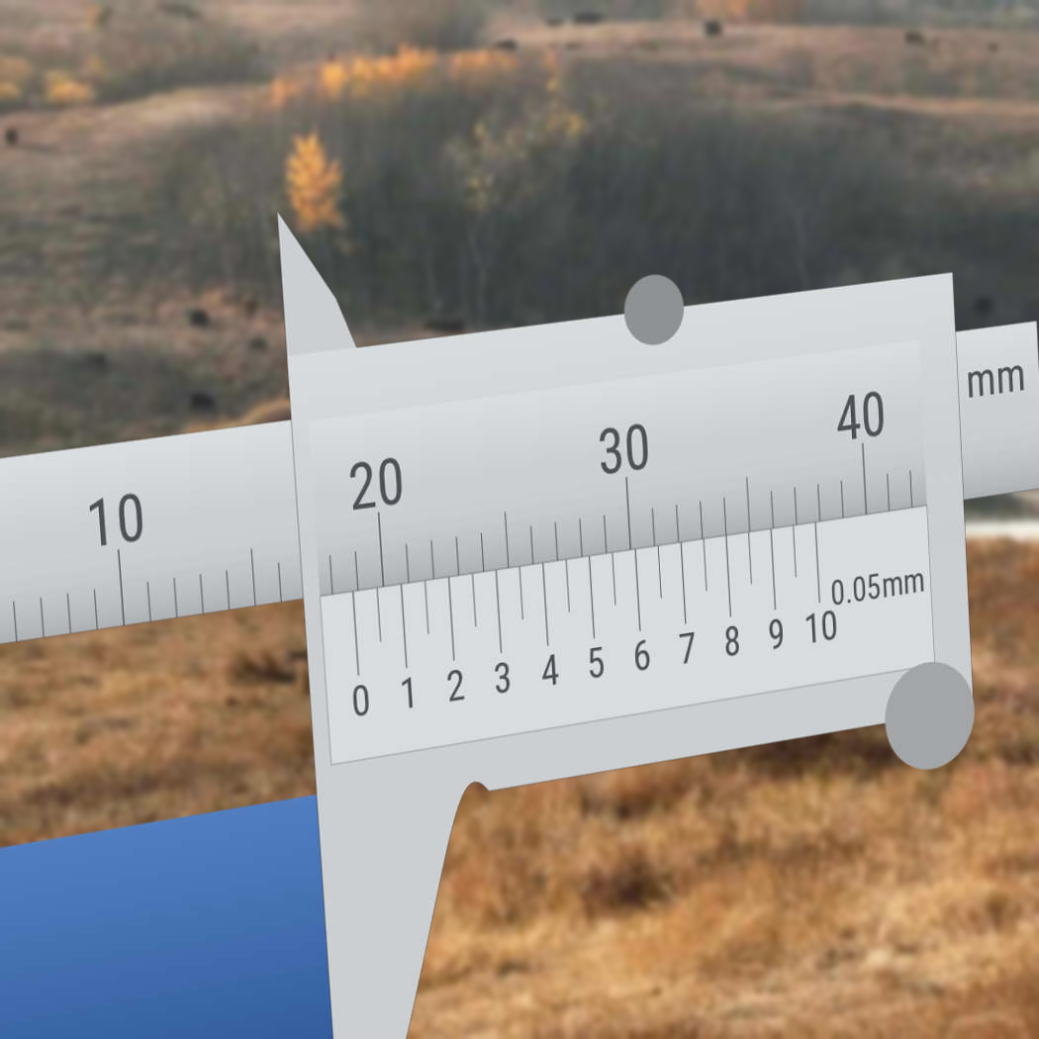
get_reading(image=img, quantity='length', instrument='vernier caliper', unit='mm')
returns 18.80 mm
